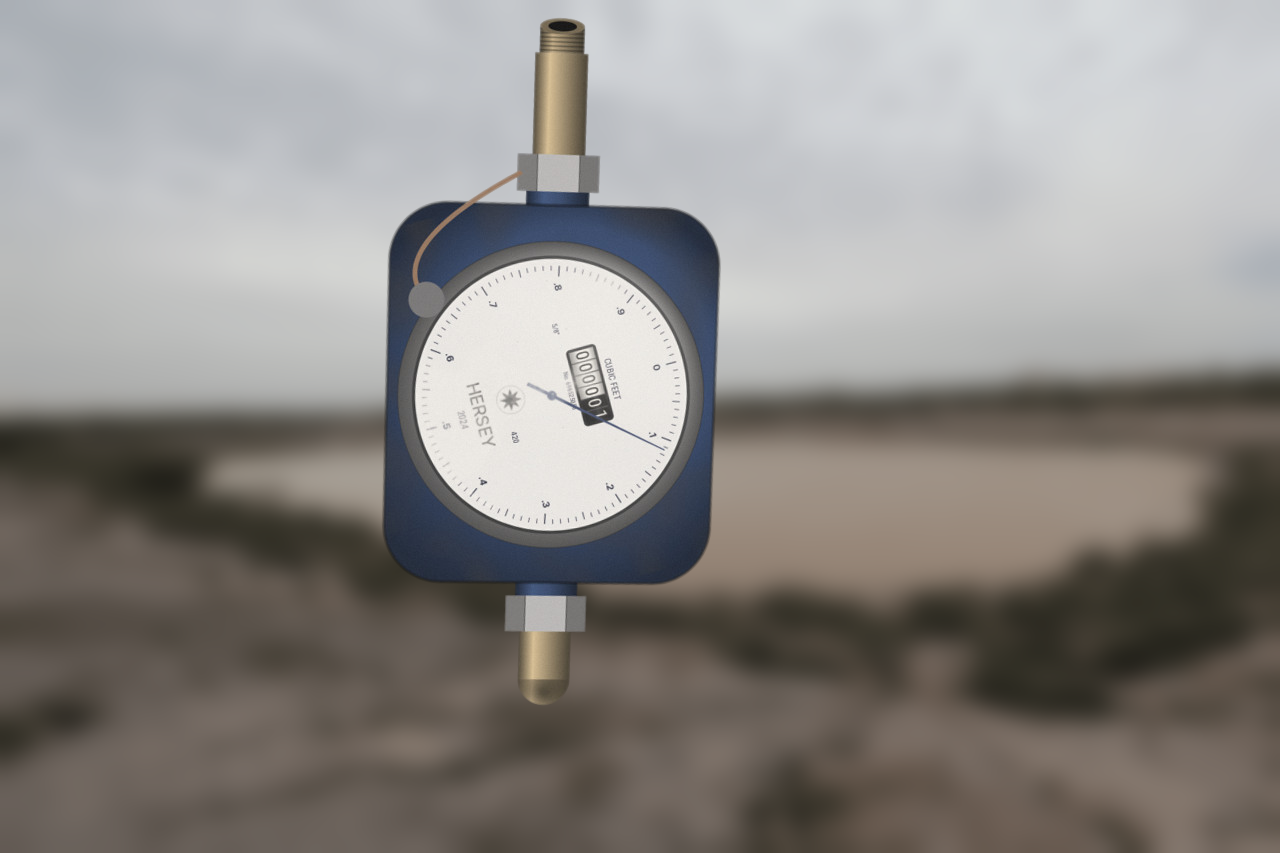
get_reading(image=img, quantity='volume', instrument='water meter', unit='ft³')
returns 1.11 ft³
